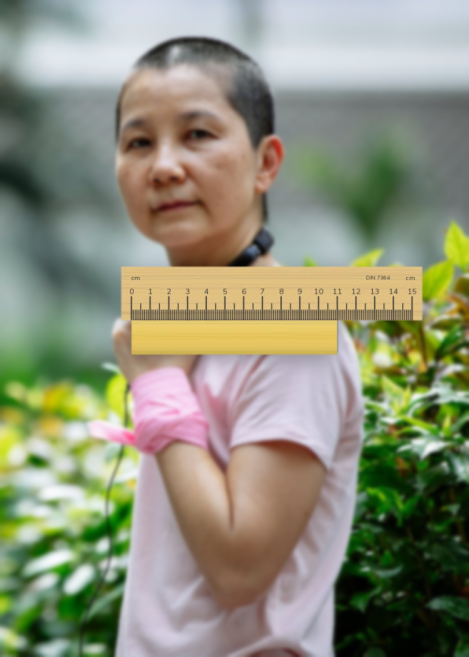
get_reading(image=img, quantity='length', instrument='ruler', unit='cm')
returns 11 cm
